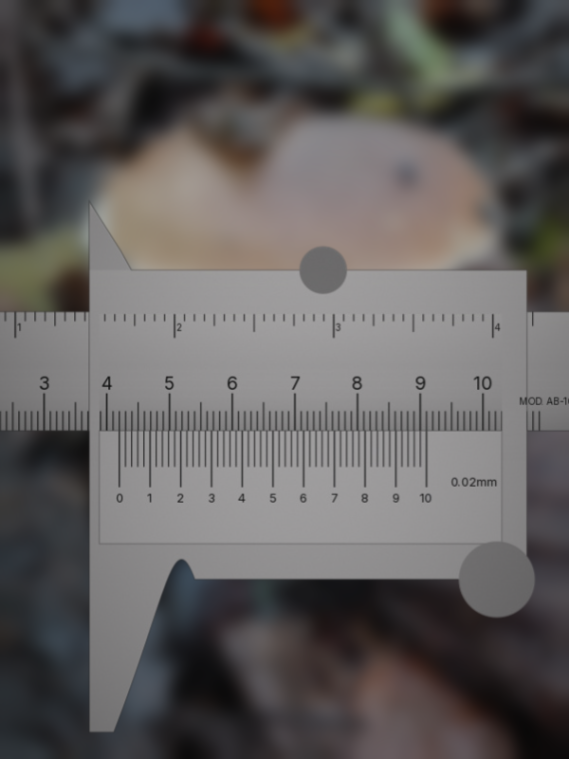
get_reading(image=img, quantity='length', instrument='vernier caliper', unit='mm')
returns 42.0 mm
